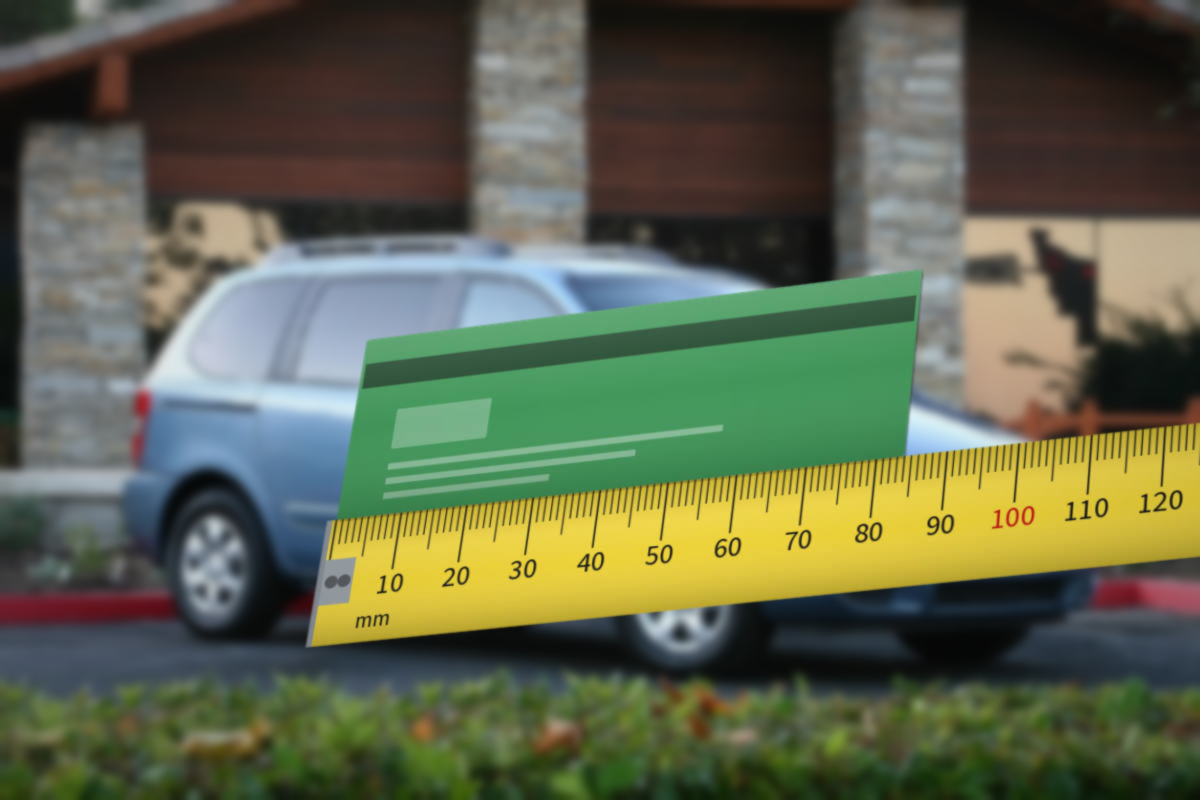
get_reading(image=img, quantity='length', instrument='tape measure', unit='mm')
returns 84 mm
